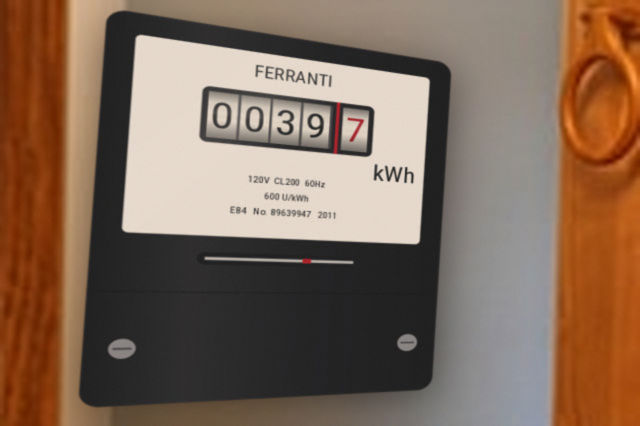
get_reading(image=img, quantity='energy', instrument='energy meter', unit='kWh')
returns 39.7 kWh
